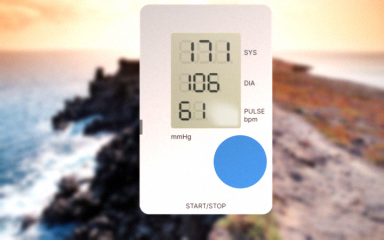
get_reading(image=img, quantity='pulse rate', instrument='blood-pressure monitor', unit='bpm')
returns 61 bpm
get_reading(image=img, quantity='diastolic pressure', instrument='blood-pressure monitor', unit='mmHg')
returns 106 mmHg
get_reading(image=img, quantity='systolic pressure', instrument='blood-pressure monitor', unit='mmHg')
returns 171 mmHg
